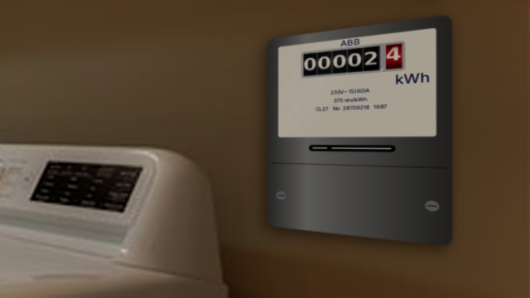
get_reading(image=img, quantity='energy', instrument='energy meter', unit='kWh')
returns 2.4 kWh
